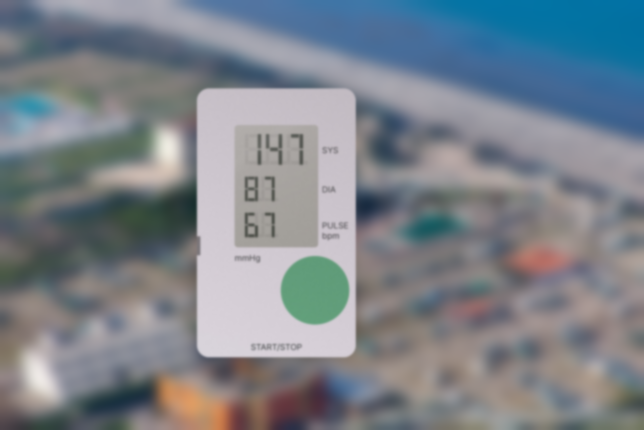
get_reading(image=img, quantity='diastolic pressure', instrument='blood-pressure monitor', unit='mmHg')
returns 87 mmHg
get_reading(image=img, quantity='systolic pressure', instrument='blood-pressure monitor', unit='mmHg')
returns 147 mmHg
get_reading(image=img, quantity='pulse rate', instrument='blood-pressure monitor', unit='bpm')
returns 67 bpm
